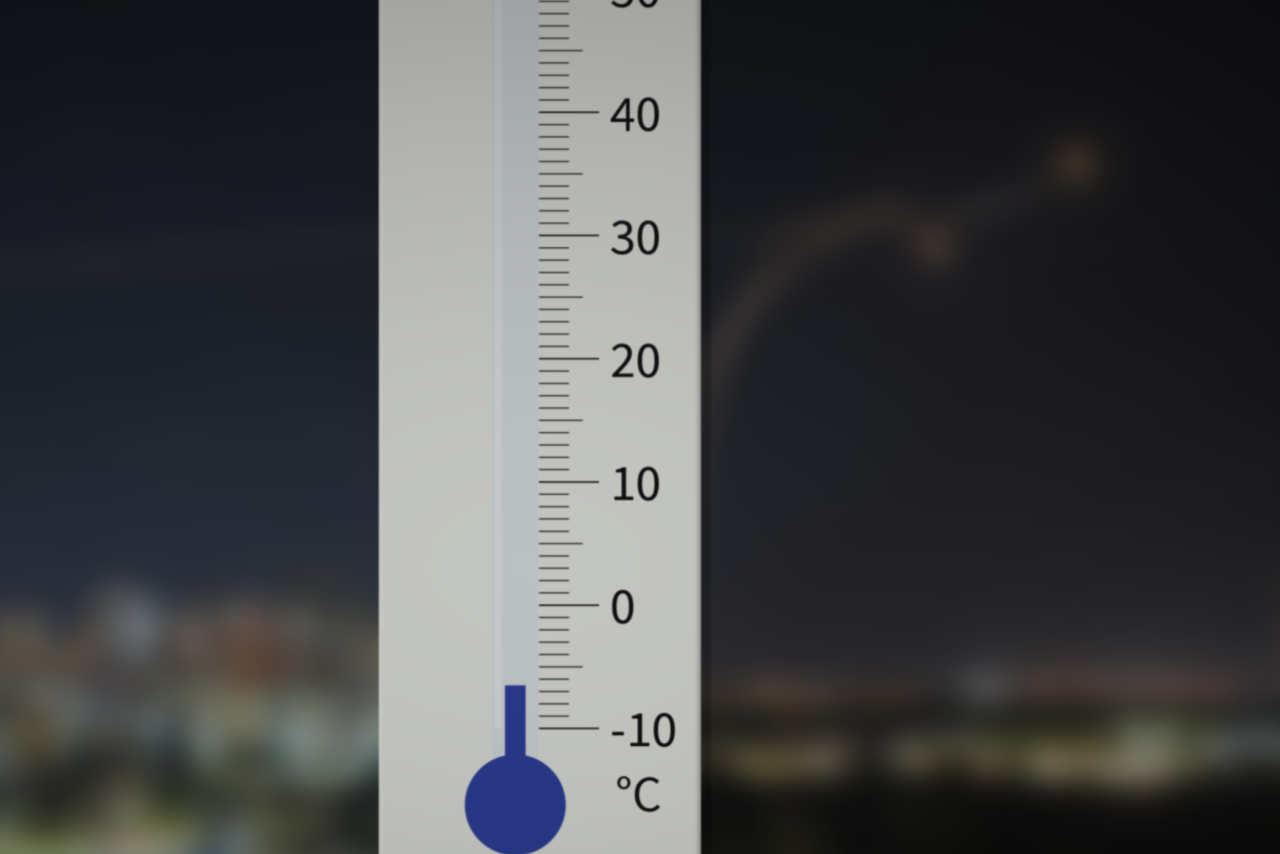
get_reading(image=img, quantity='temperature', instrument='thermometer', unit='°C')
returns -6.5 °C
